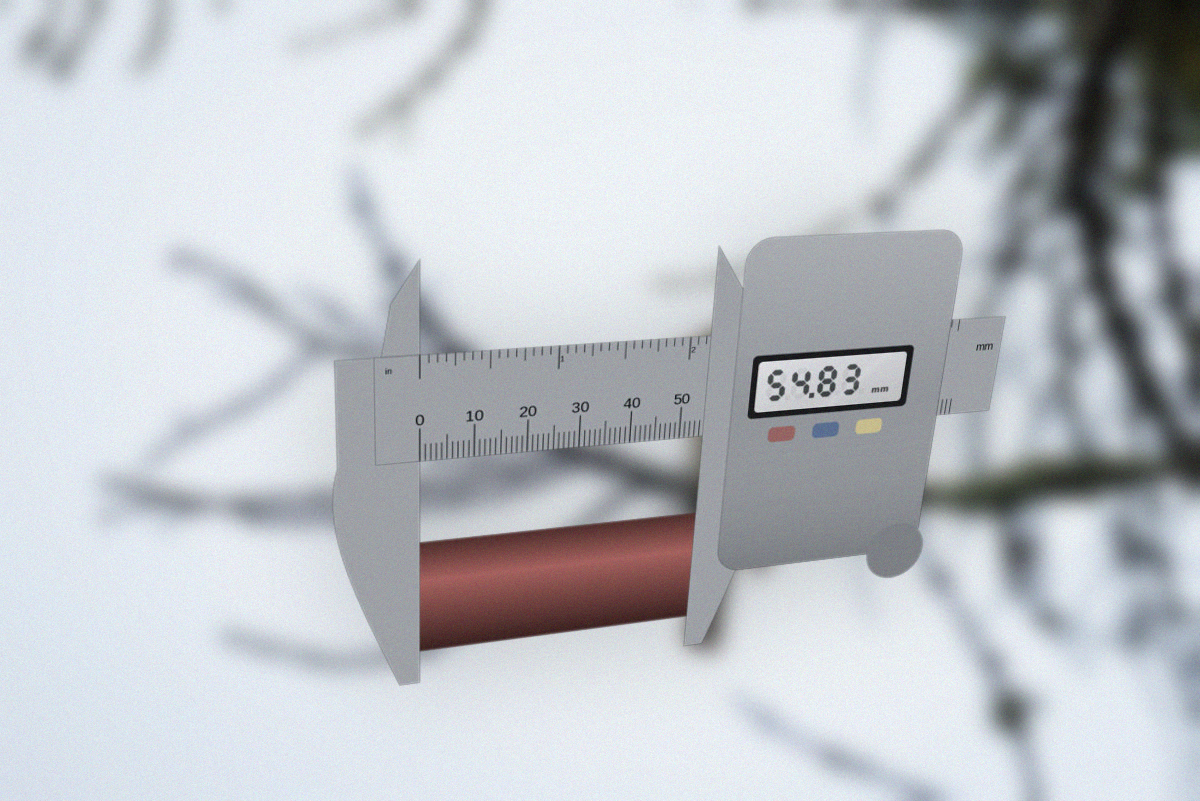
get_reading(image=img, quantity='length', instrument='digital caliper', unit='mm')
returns 54.83 mm
